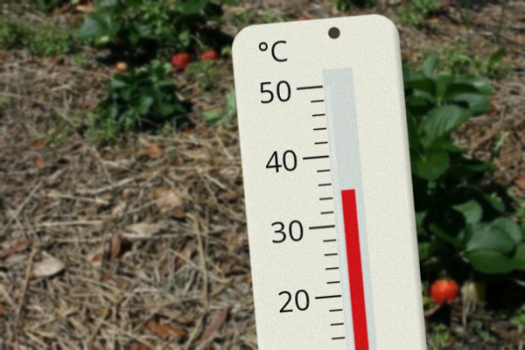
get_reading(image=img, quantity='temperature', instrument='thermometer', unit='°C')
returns 35 °C
